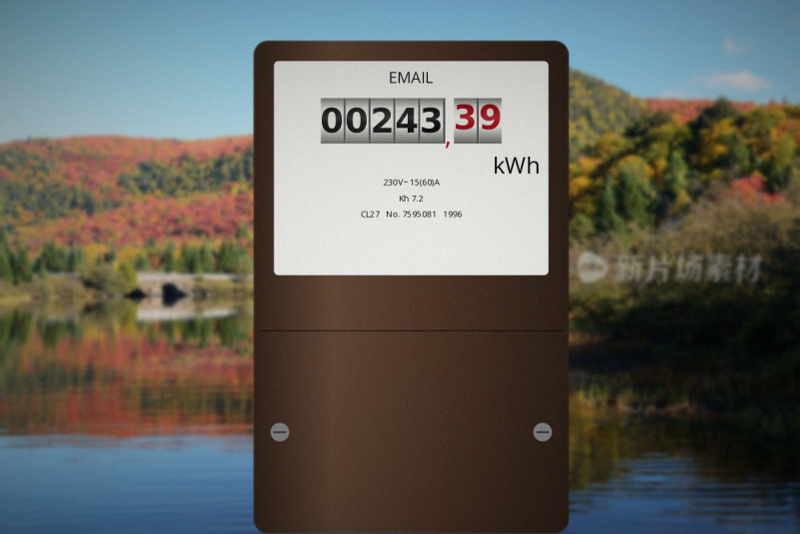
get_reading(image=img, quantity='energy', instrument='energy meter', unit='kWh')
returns 243.39 kWh
